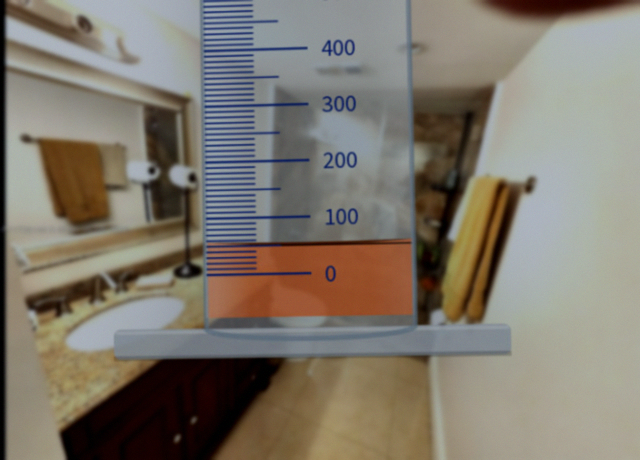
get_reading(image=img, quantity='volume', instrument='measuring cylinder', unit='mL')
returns 50 mL
